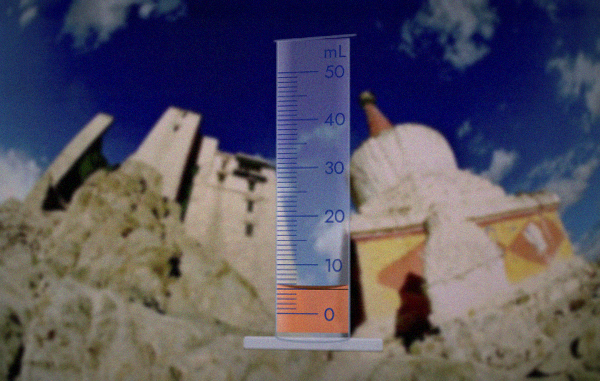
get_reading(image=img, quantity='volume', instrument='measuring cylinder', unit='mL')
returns 5 mL
